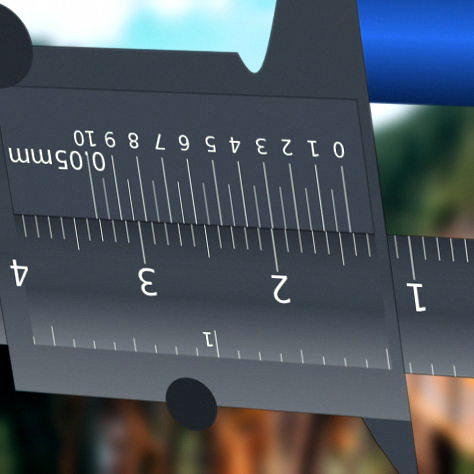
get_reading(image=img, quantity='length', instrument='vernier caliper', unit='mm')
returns 14.2 mm
